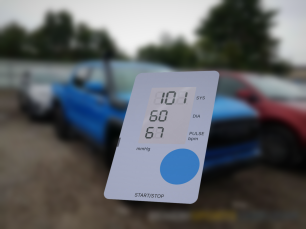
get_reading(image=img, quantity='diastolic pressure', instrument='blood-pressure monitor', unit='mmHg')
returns 60 mmHg
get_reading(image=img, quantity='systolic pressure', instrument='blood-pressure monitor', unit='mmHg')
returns 101 mmHg
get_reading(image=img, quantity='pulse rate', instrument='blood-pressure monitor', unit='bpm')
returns 67 bpm
